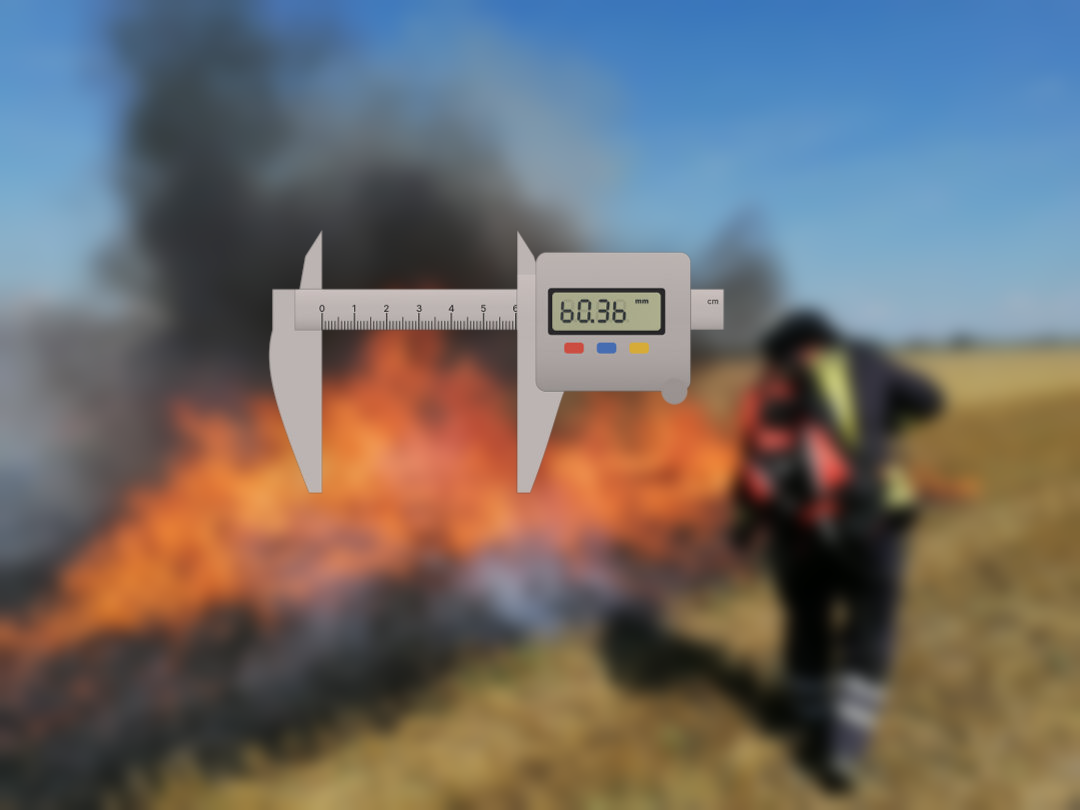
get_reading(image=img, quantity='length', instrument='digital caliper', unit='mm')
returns 60.36 mm
